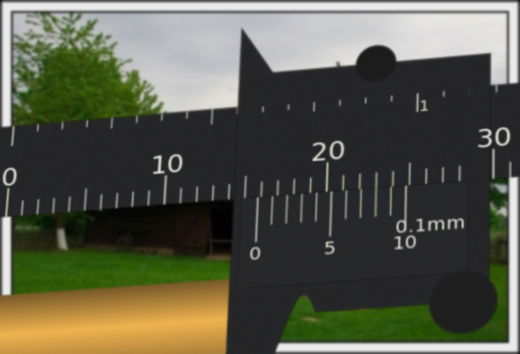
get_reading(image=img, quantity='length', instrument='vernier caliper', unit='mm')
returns 15.8 mm
